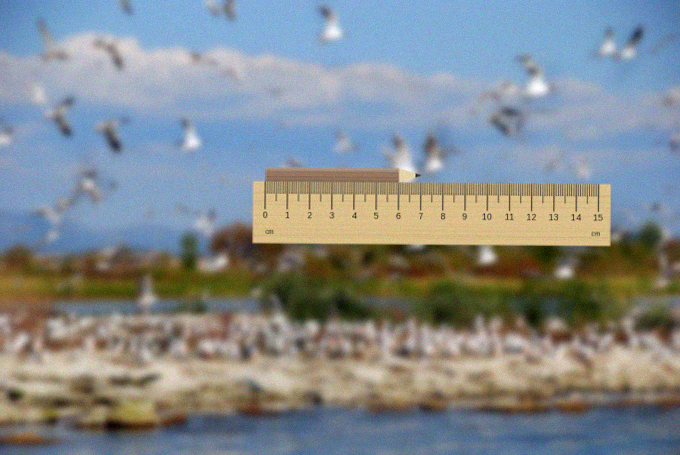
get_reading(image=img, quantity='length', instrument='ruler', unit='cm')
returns 7 cm
